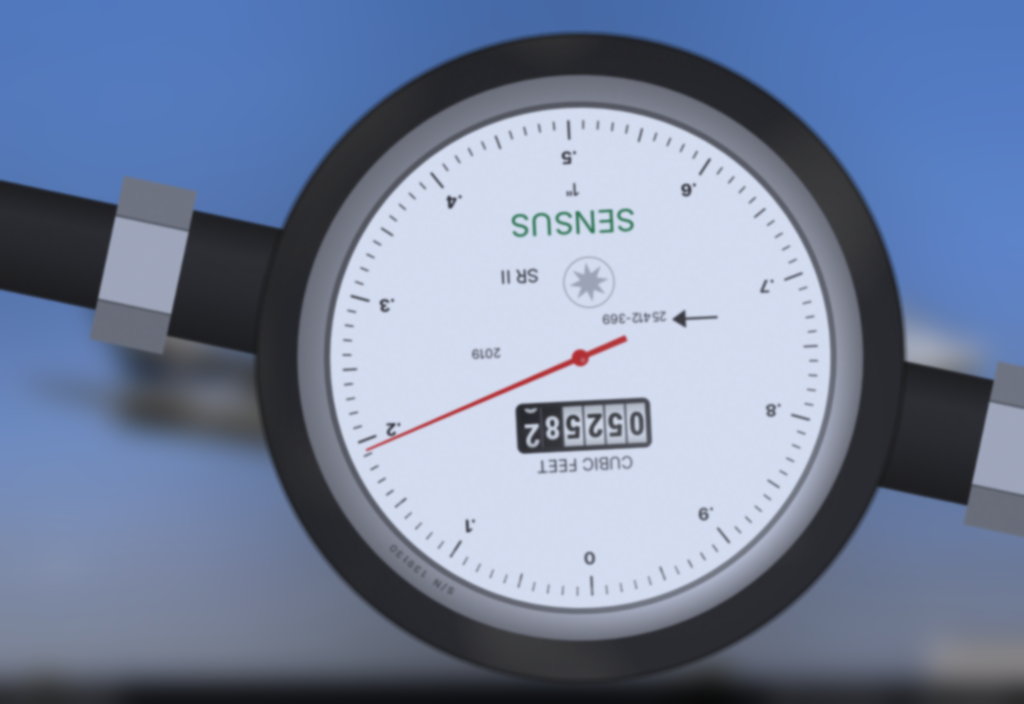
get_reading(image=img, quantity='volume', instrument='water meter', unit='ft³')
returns 52582.19 ft³
